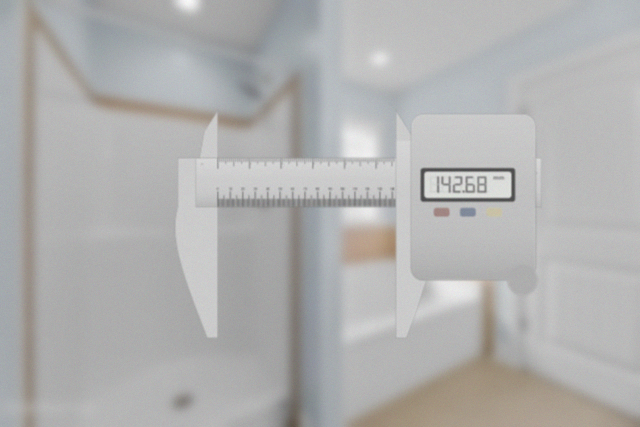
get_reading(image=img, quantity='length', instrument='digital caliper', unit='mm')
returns 142.68 mm
